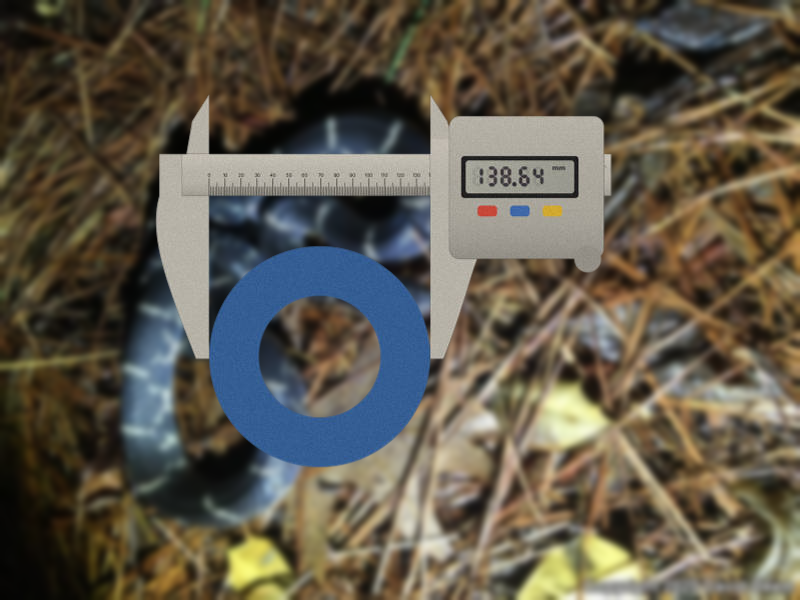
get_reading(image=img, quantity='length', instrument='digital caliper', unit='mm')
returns 138.64 mm
